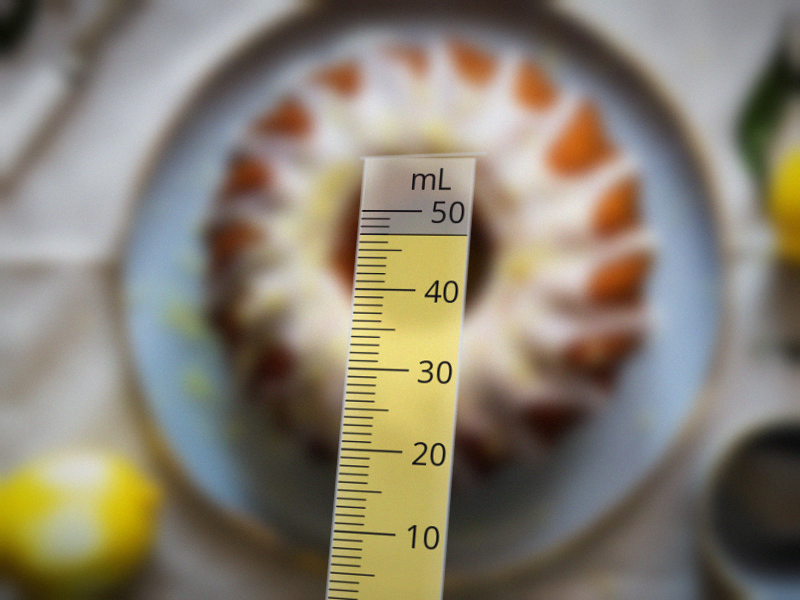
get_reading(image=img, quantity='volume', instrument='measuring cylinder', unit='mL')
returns 47 mL
